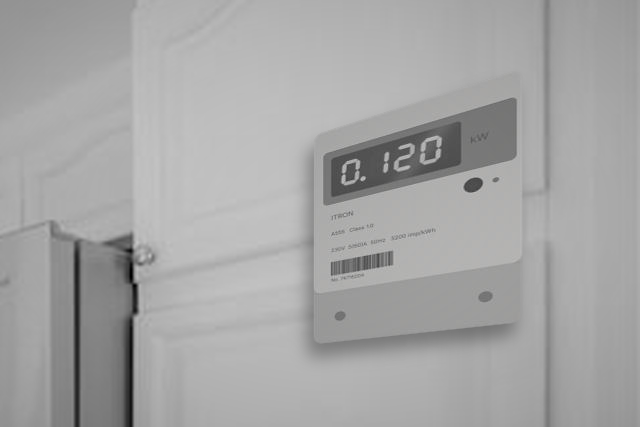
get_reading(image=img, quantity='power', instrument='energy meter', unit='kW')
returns 0.120 kW
